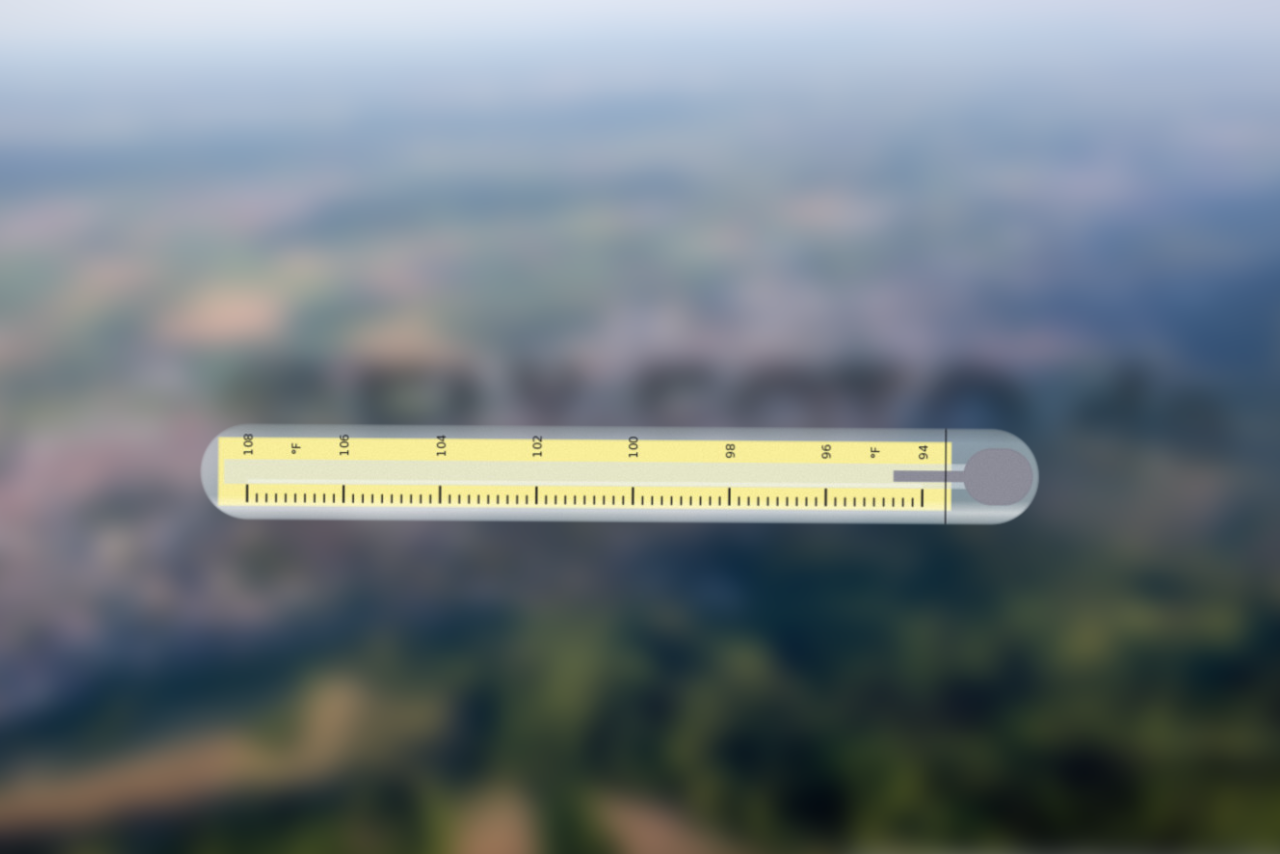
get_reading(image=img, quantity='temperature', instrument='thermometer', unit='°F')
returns 94.6 °F
